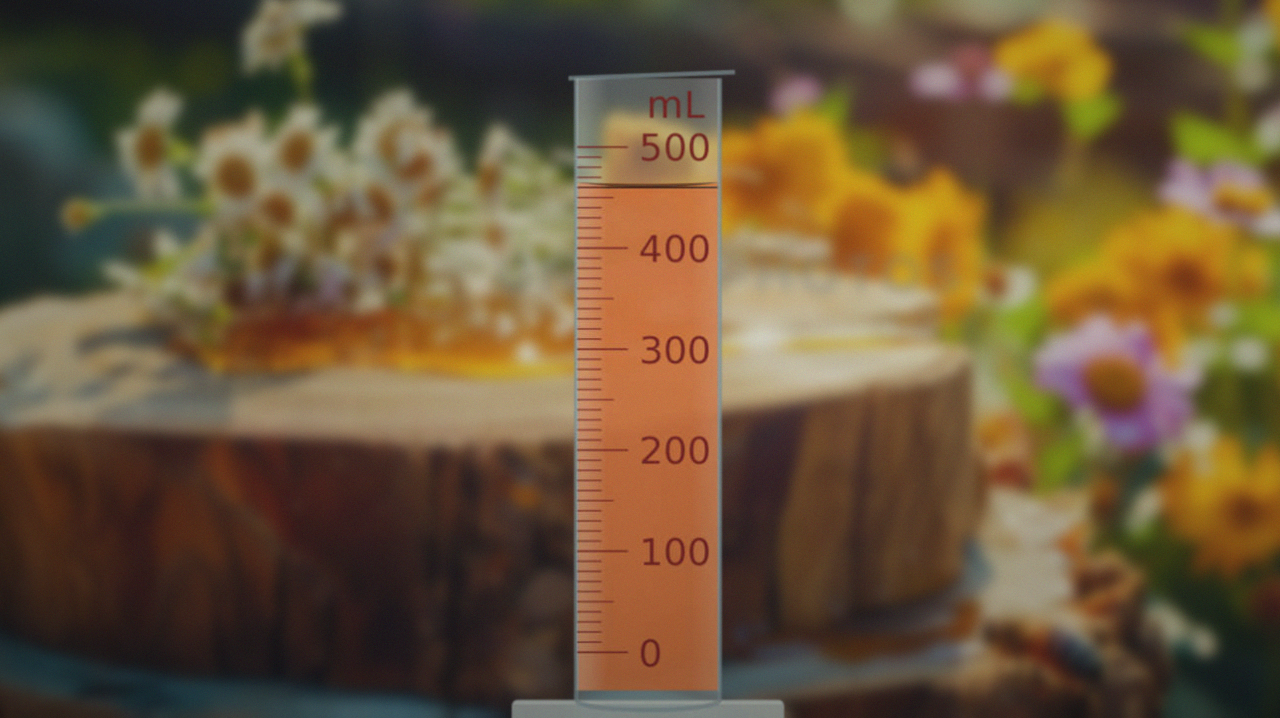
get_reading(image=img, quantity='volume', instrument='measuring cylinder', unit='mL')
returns 460 mL
